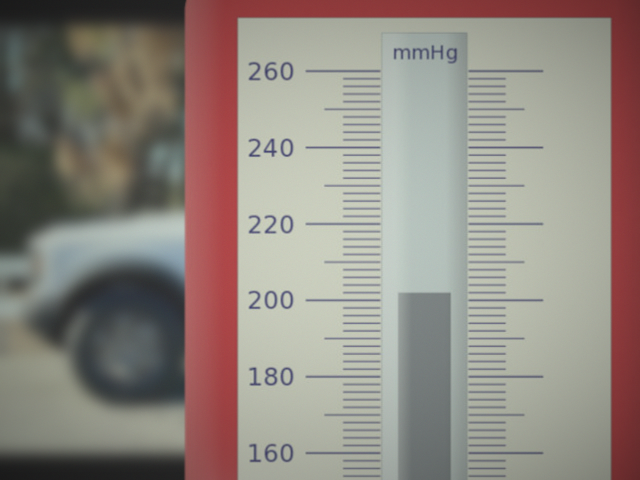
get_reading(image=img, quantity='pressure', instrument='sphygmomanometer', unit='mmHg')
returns 202 mmHg
